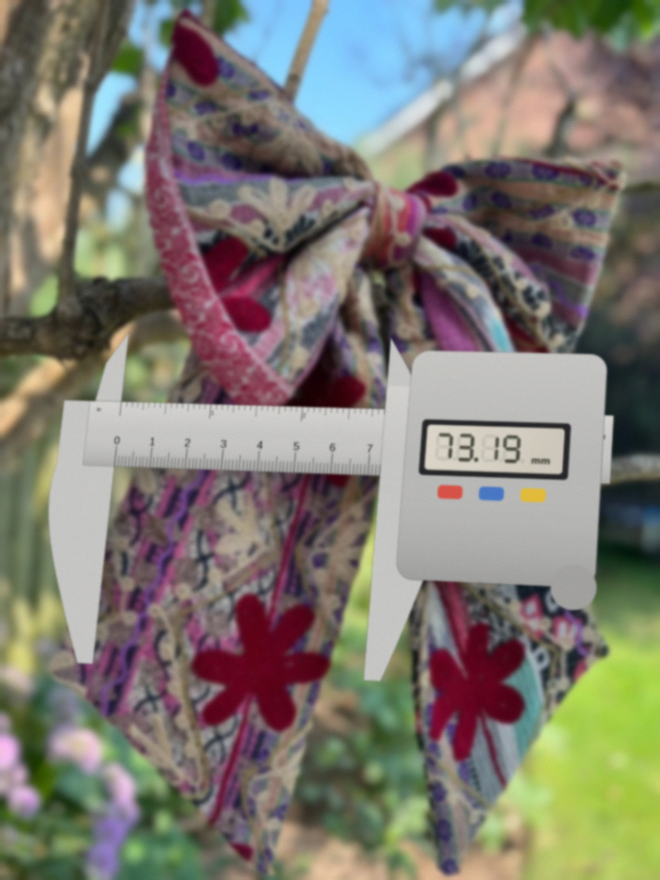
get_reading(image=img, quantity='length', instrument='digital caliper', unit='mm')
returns 73.19 mm
